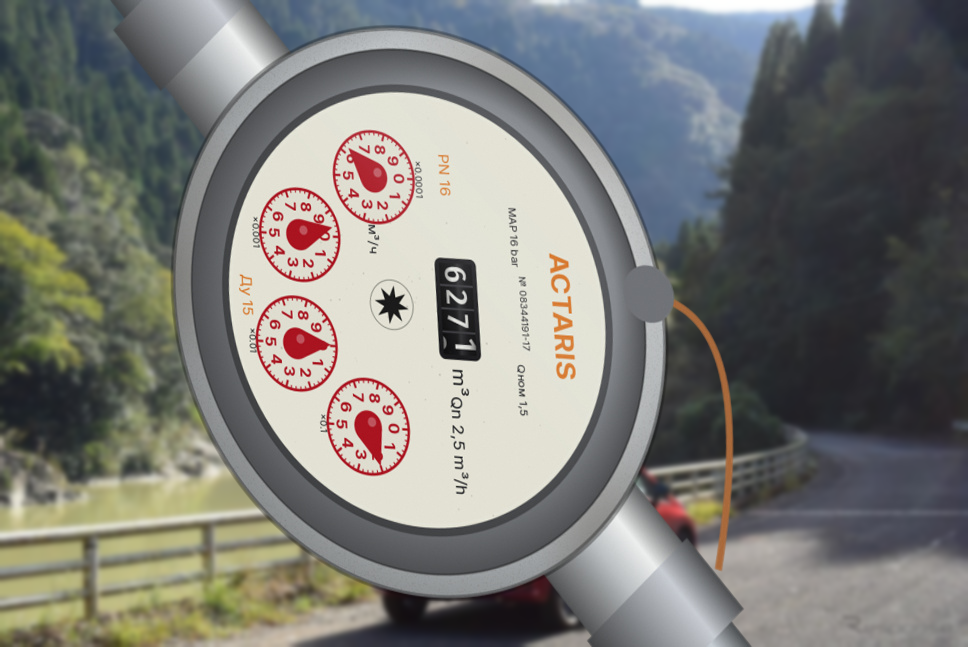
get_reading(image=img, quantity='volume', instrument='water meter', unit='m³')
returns 6271.1996 m³
